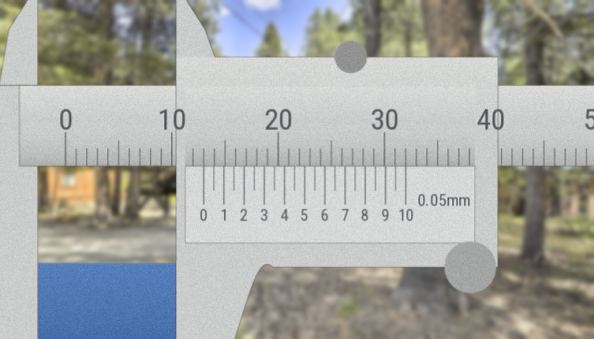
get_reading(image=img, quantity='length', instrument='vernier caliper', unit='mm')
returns 13.0 mm
